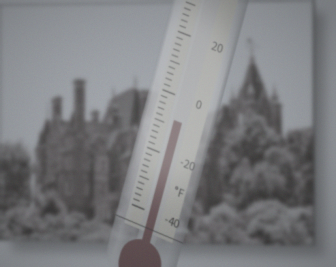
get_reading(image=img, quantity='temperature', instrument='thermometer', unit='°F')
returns -8 °F
